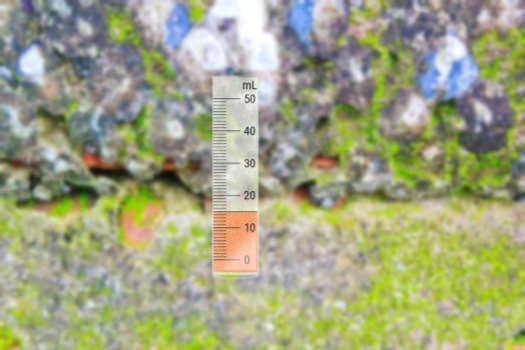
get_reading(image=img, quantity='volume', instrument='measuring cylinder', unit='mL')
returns 15 mL
